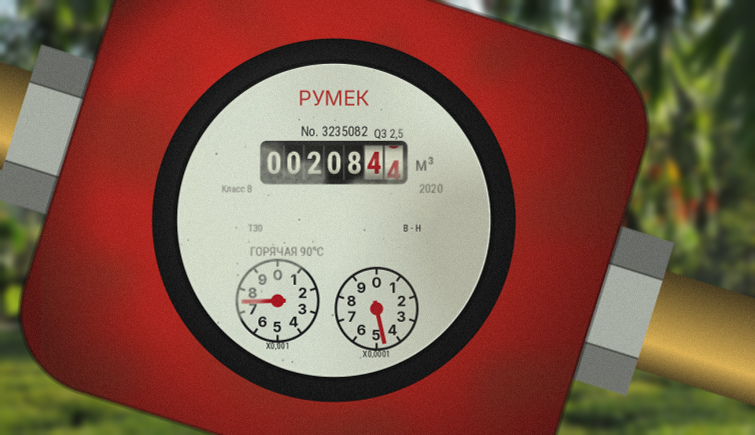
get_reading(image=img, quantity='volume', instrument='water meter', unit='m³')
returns 208.4374 m³
